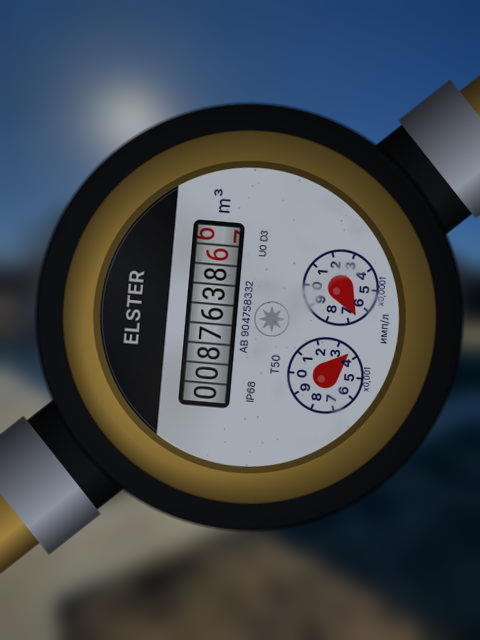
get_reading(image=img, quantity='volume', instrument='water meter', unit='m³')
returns 87638.6636 m³
